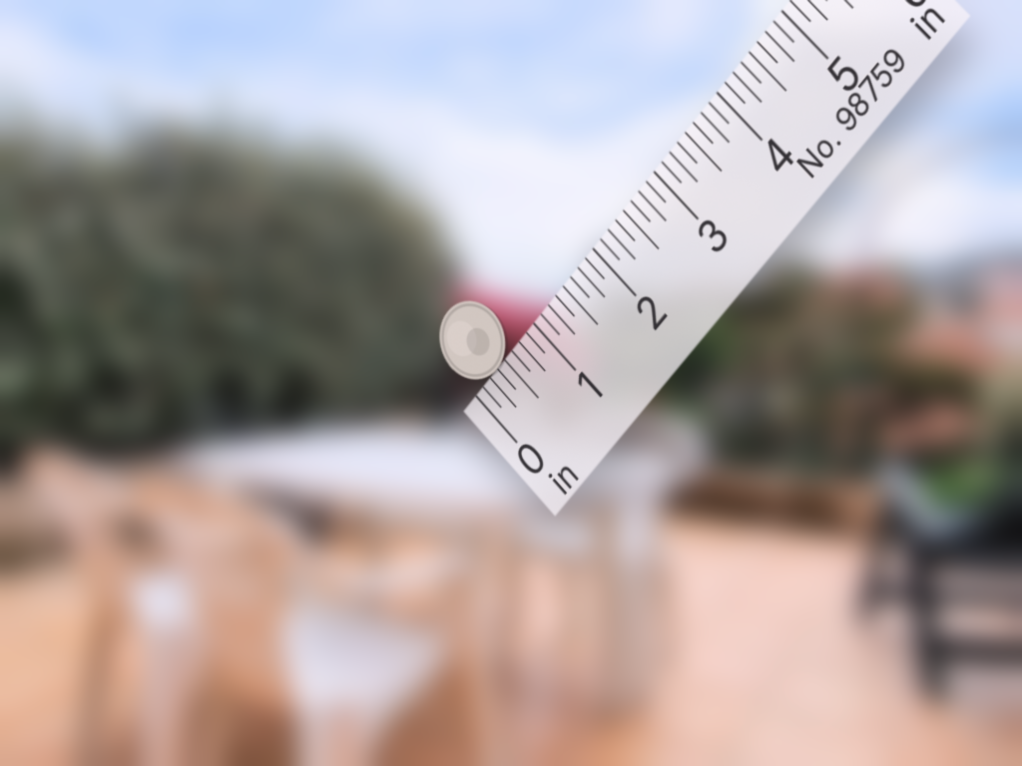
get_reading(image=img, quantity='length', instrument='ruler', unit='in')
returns 0.75 in
